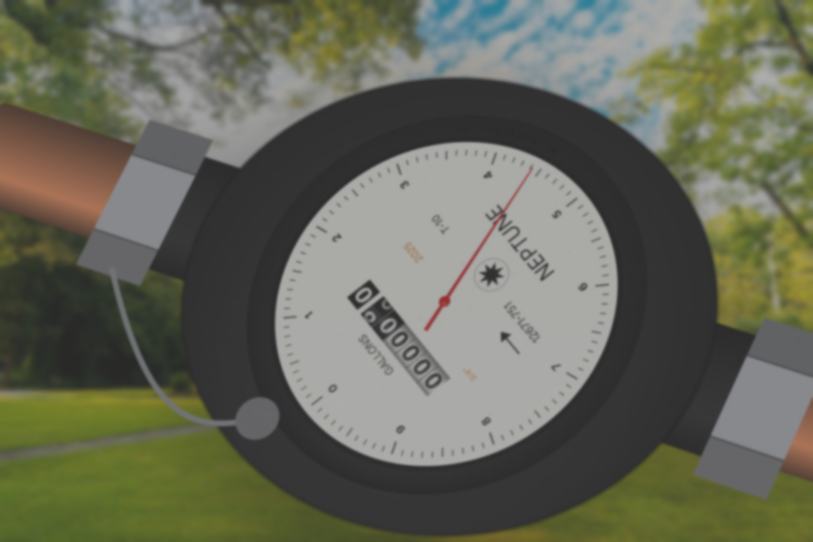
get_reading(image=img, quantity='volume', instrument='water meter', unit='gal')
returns 84.4 gal
